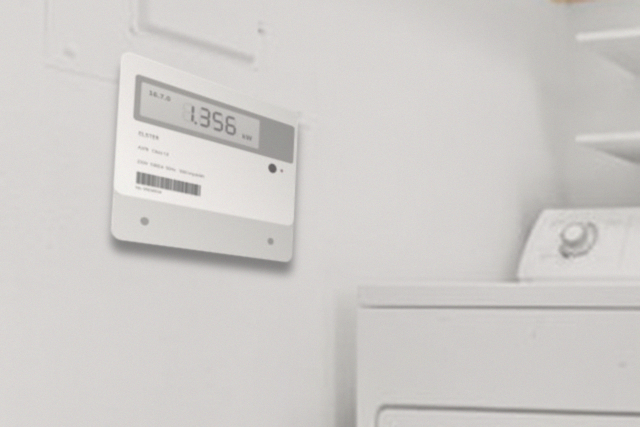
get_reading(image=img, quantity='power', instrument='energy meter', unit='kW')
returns 1.356 kW
